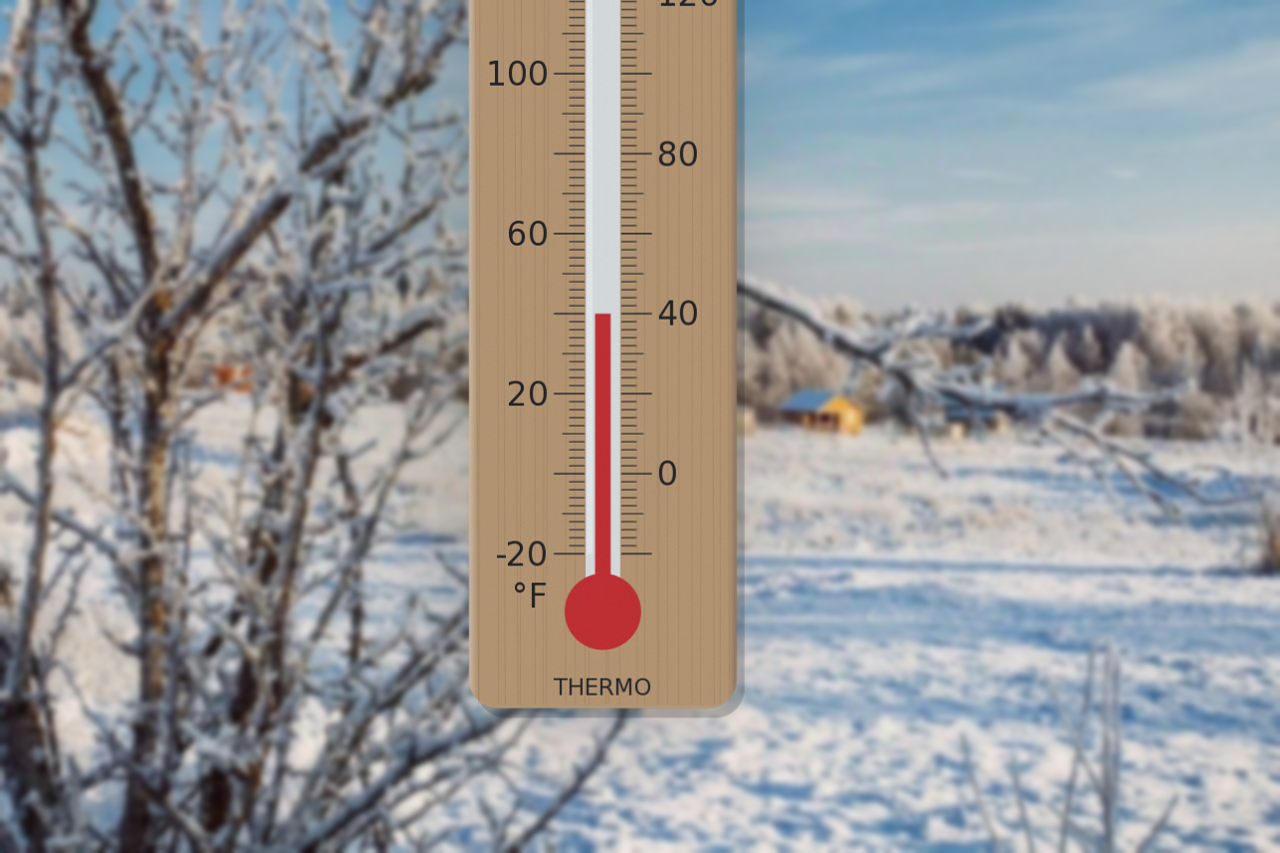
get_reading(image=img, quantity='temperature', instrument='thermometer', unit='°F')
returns 40 °F
